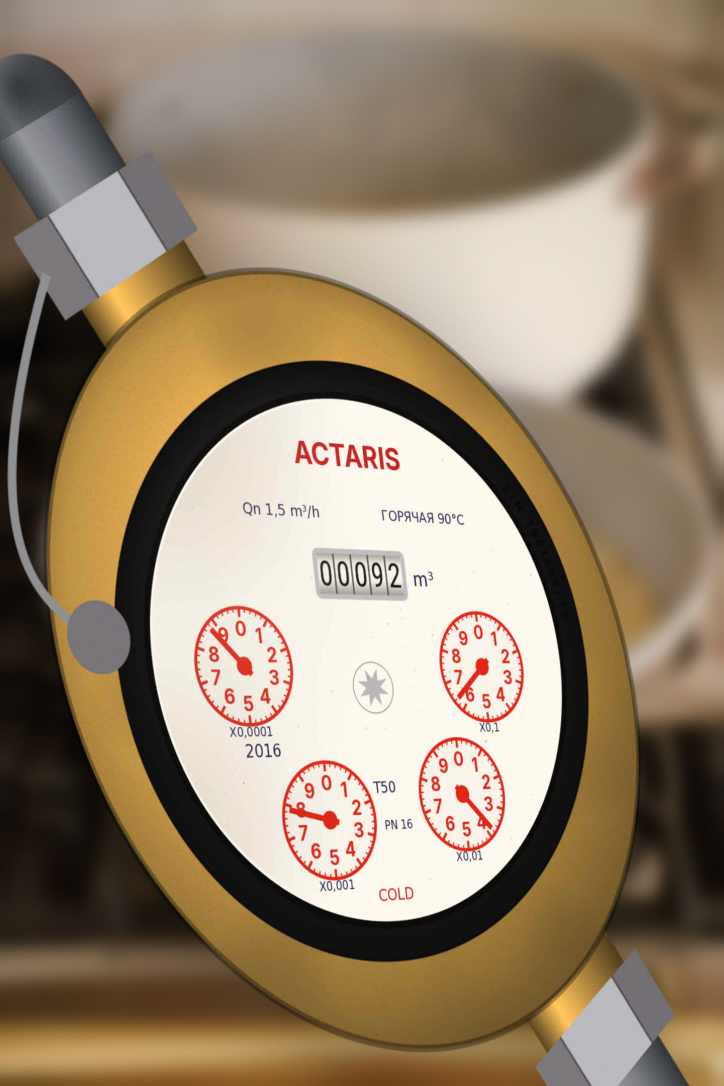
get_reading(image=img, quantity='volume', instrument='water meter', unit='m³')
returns 92.6378 m³
